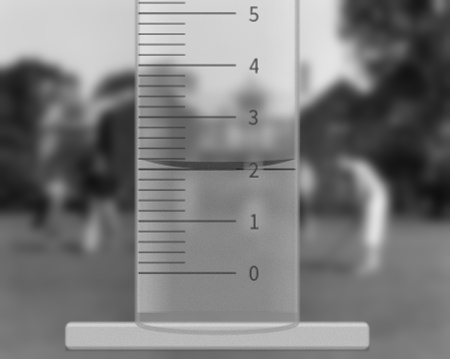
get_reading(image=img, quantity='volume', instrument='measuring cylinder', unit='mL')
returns 2 mL
